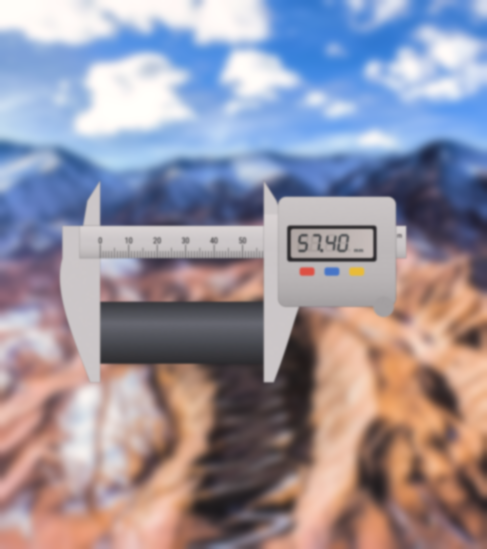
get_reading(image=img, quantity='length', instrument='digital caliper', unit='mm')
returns 57.40 mm
